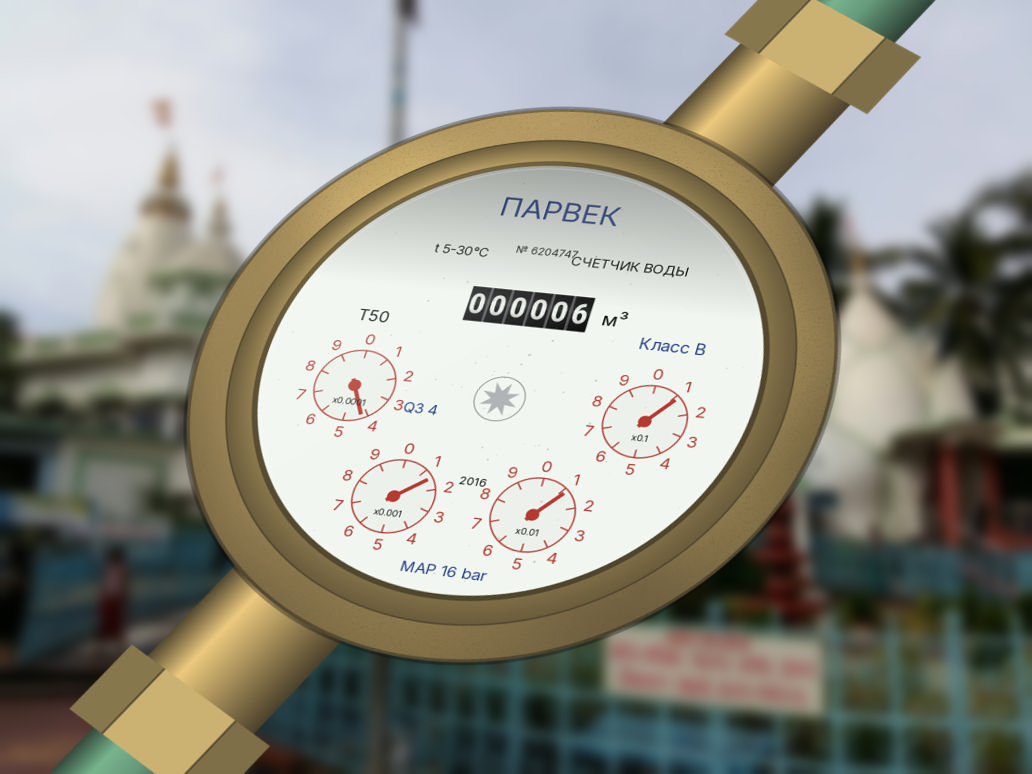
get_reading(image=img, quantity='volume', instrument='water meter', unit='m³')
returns 6.1114 m³
